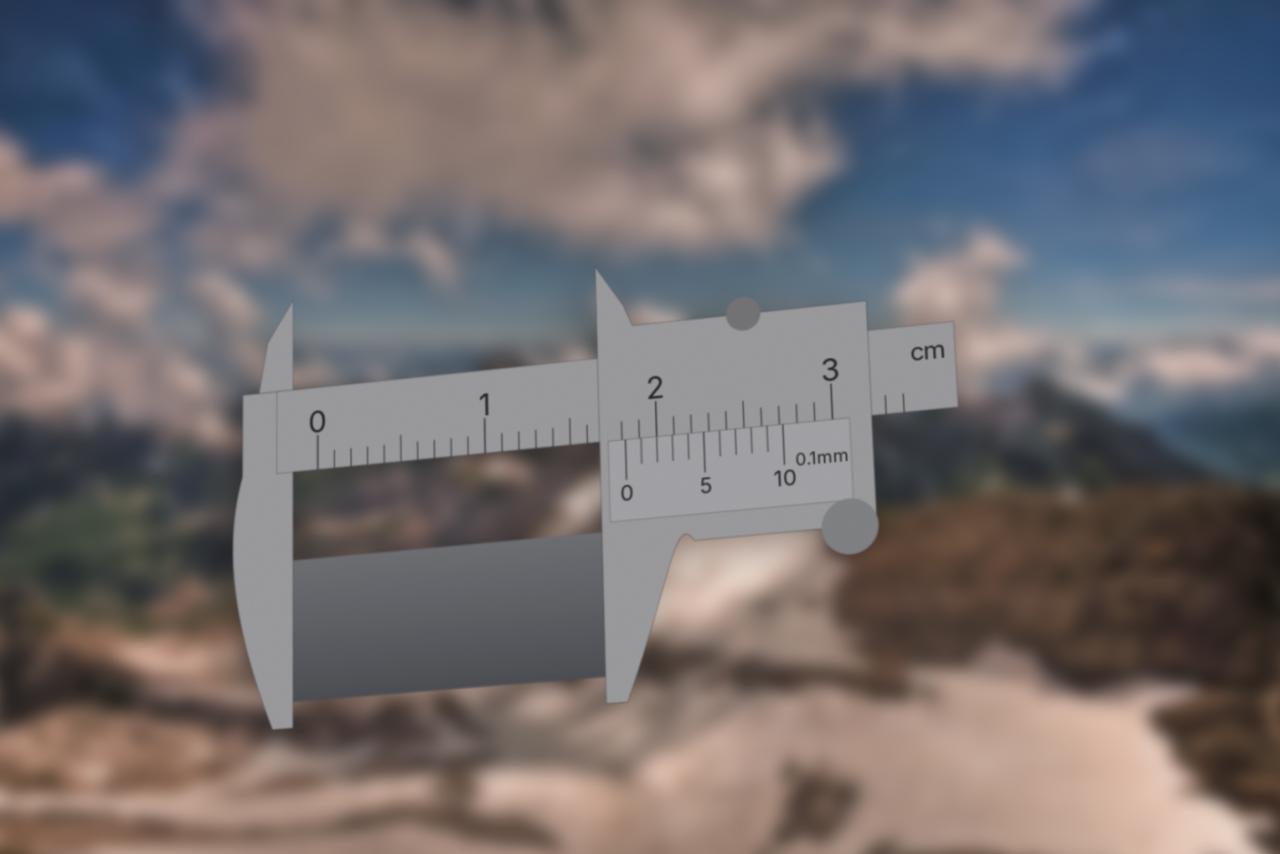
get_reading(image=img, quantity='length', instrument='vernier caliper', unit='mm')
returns 18.2 mm
